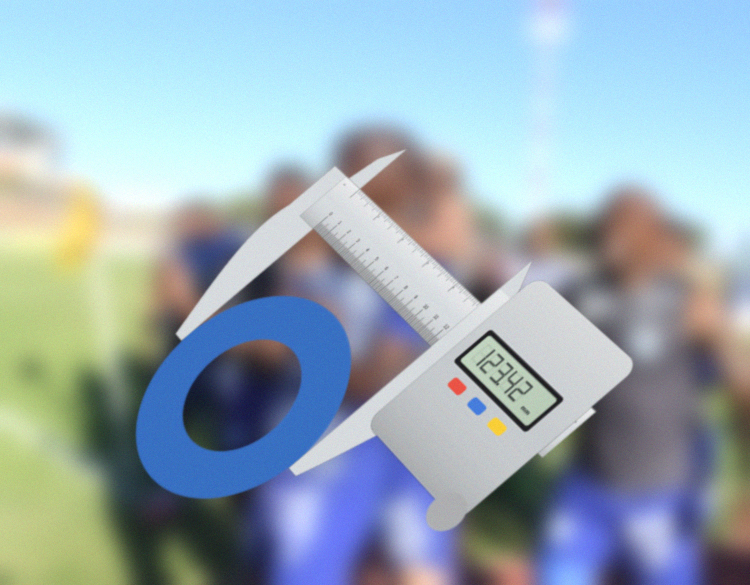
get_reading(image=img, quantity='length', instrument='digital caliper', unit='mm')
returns 123.42 mm
